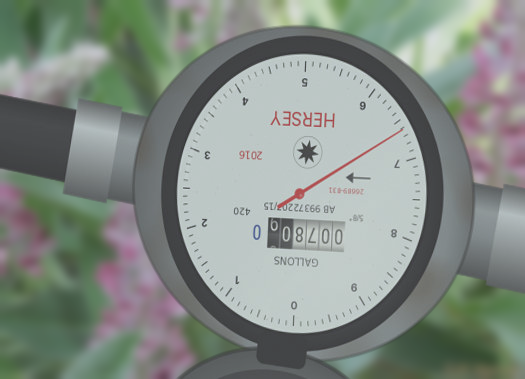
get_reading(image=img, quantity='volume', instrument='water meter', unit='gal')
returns 78086.6 gal
